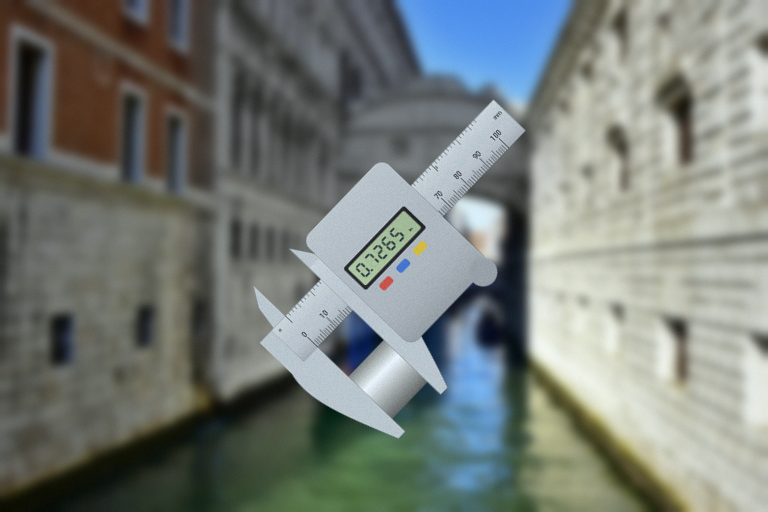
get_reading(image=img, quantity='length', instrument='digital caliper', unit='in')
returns 0.7265 in
